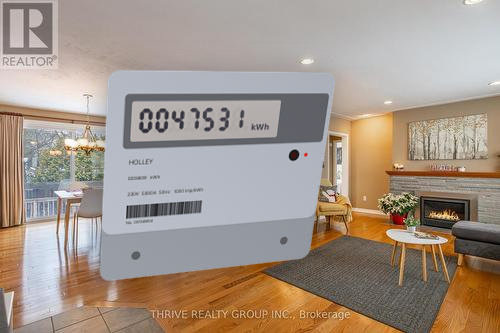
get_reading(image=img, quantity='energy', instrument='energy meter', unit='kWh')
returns 47531 kWh
